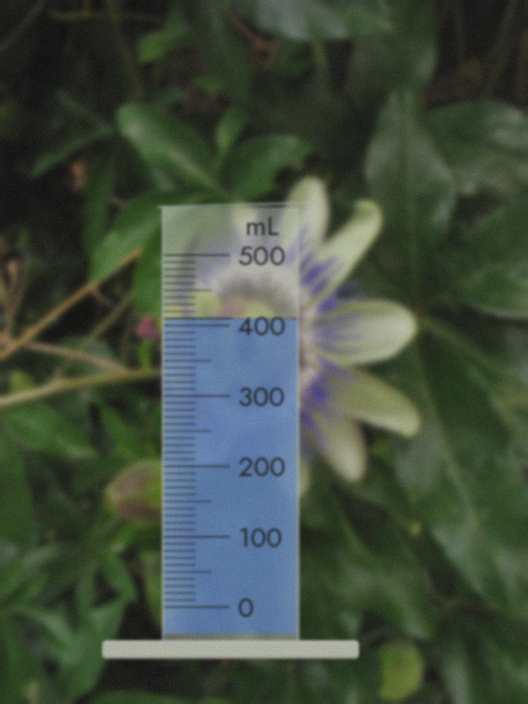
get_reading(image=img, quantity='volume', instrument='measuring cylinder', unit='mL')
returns 410 mL
